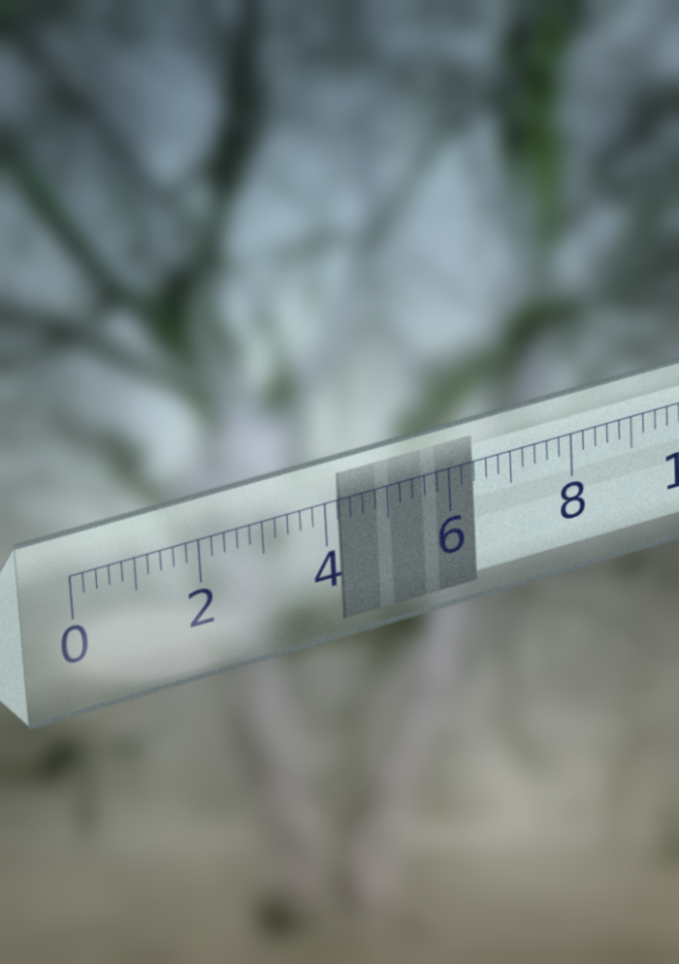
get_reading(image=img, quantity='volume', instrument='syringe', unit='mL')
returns 4.2 mL
